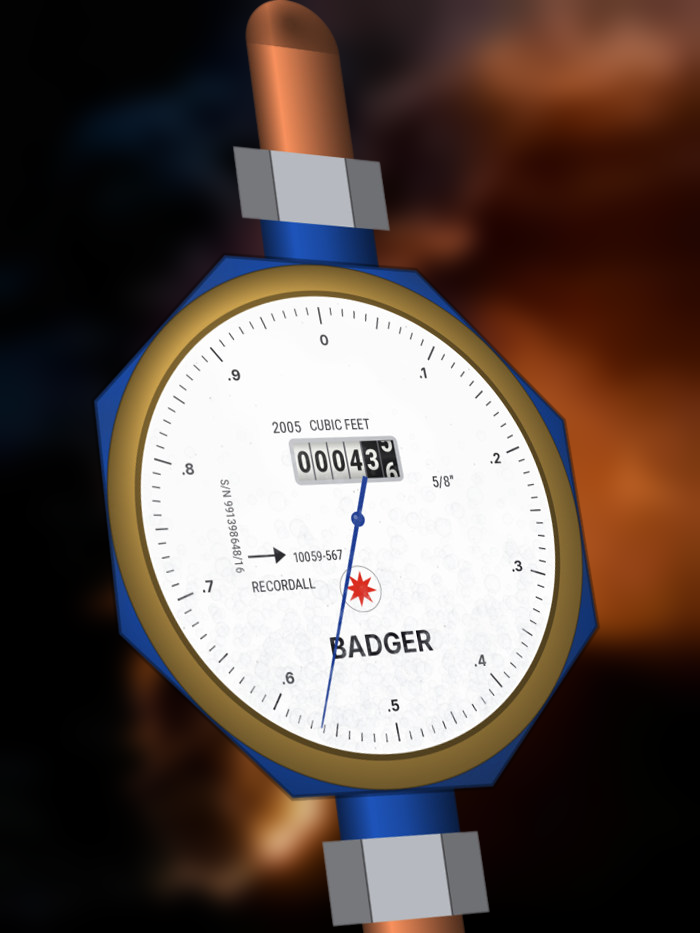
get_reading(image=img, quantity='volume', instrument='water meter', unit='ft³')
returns 435.56 ft³
